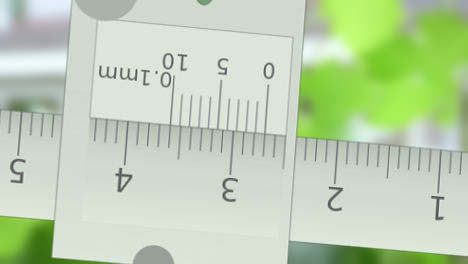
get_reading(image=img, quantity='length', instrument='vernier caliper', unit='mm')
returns 27.0 mm
